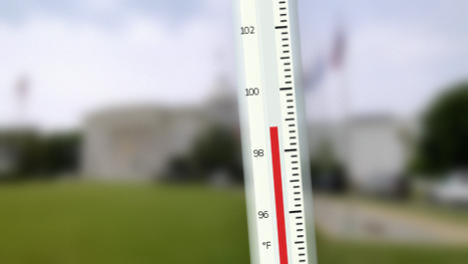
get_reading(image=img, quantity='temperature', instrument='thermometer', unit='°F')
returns 98.8 °F
